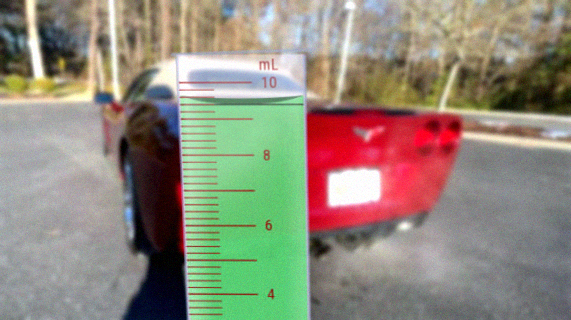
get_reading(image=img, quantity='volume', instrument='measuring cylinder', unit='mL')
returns 9.4 mL
